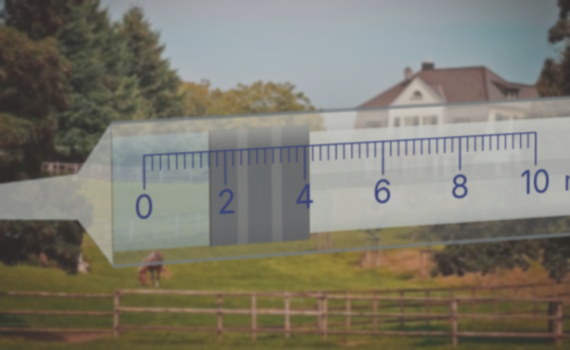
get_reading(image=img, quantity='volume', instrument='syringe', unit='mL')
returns 1.6 mL
